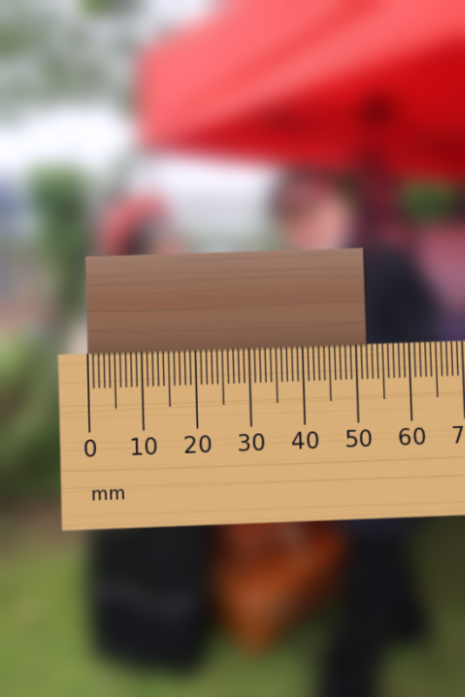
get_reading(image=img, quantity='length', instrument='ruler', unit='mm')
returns 52 mm
